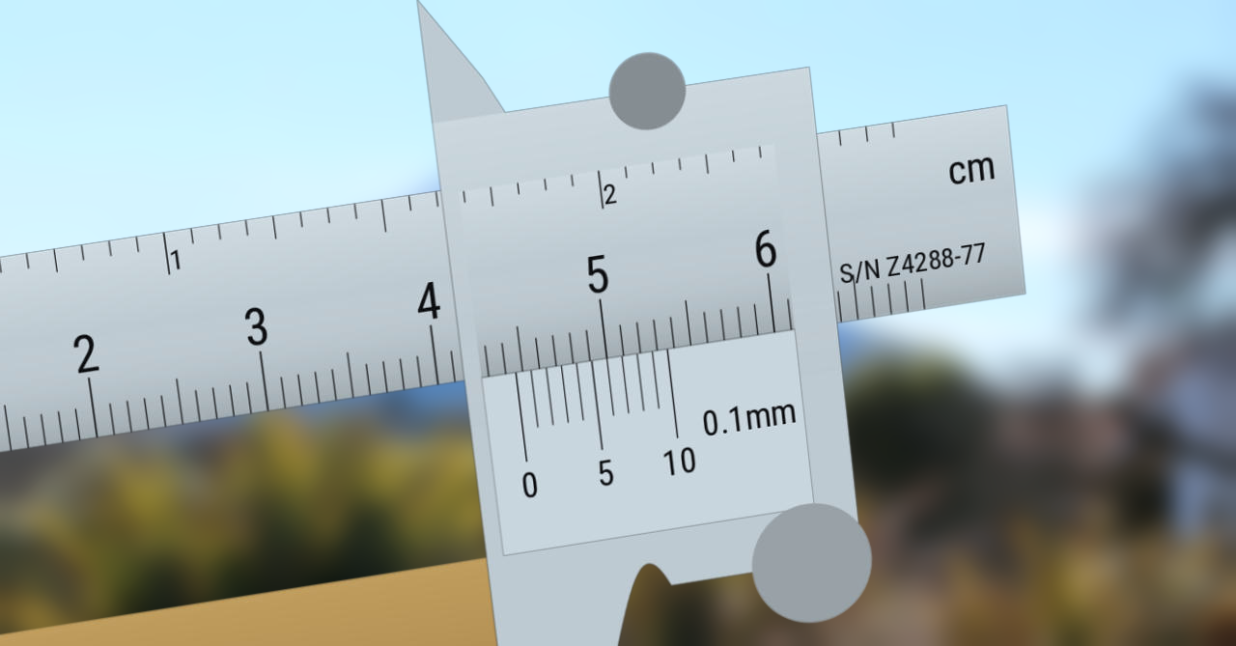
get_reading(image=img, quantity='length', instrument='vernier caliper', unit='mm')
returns 44.6 mm
